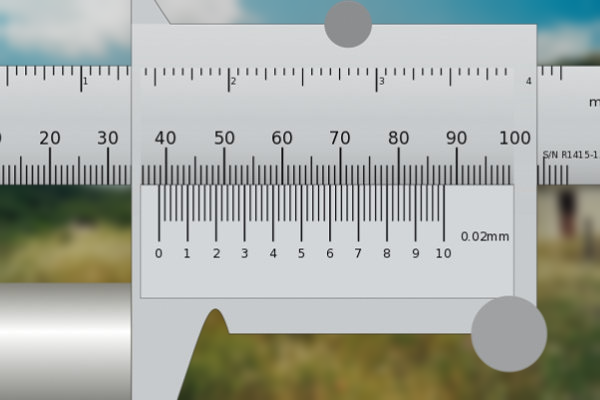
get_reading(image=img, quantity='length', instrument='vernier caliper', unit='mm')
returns 38.8 mm
